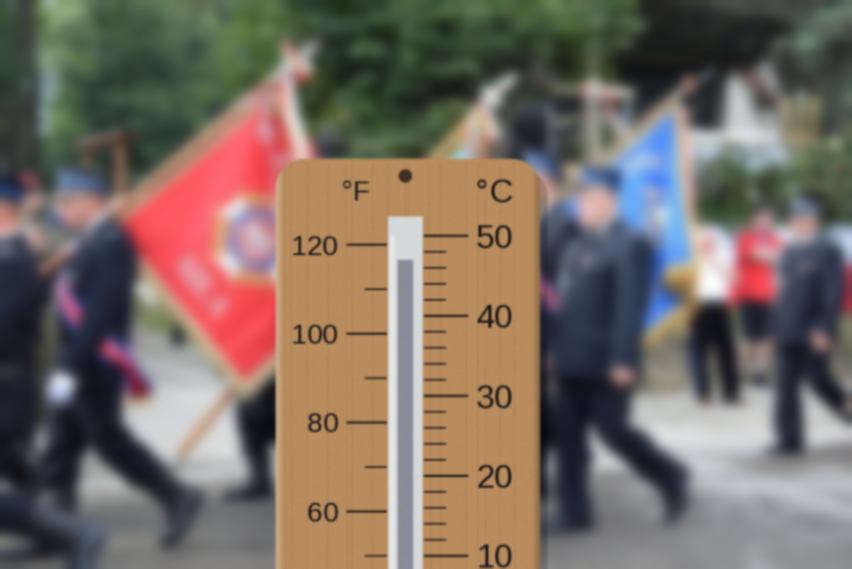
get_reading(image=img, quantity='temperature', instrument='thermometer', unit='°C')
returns 47 °C
